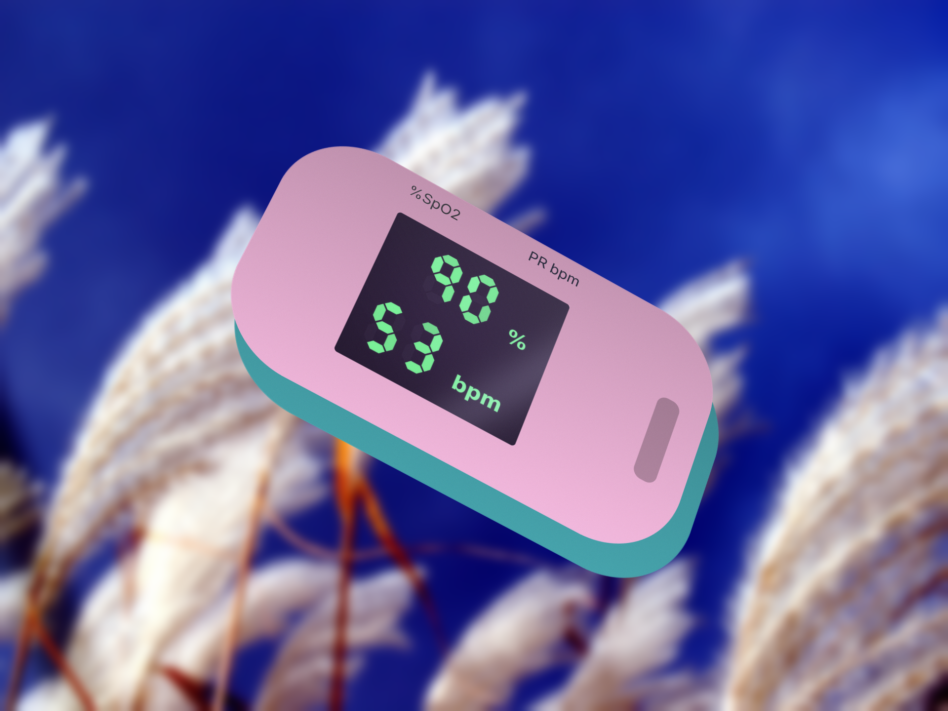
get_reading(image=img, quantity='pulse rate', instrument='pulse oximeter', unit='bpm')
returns 53 bpm
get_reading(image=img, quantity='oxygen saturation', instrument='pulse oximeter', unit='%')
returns 90 %
